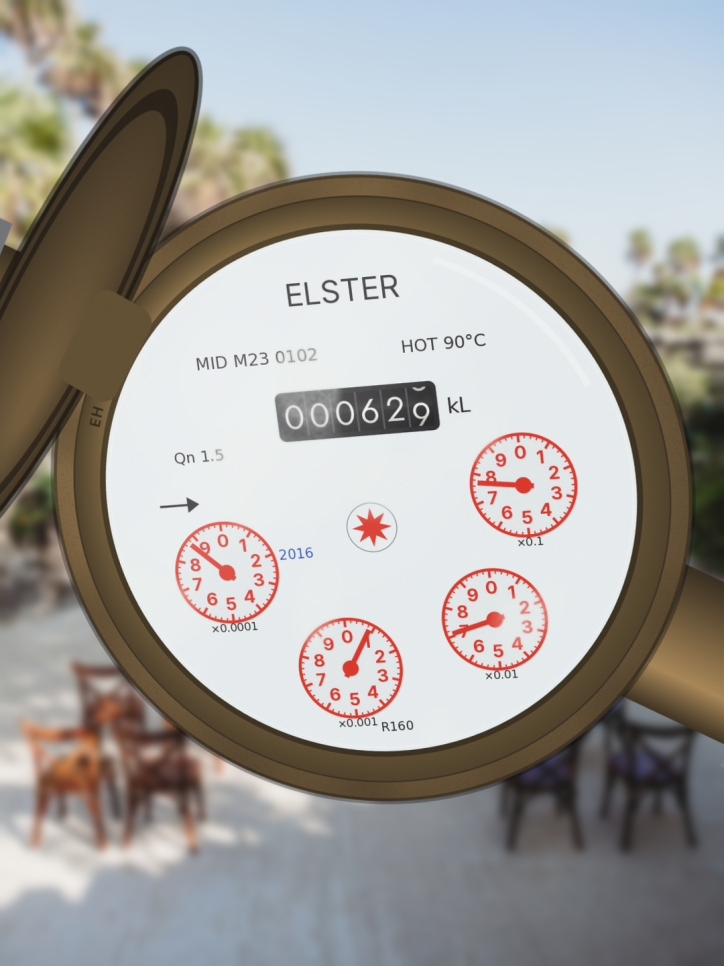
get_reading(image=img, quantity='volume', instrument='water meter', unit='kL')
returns 628.7708 kL
